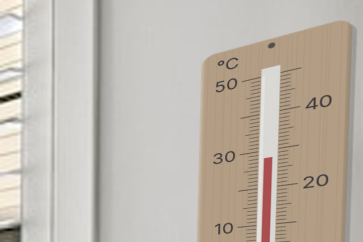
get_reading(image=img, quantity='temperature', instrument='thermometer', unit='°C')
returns 28 °C
